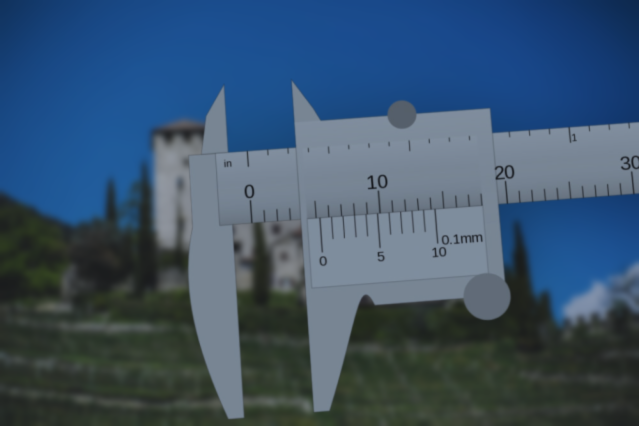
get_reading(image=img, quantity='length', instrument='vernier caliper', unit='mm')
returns 5.3 mm
